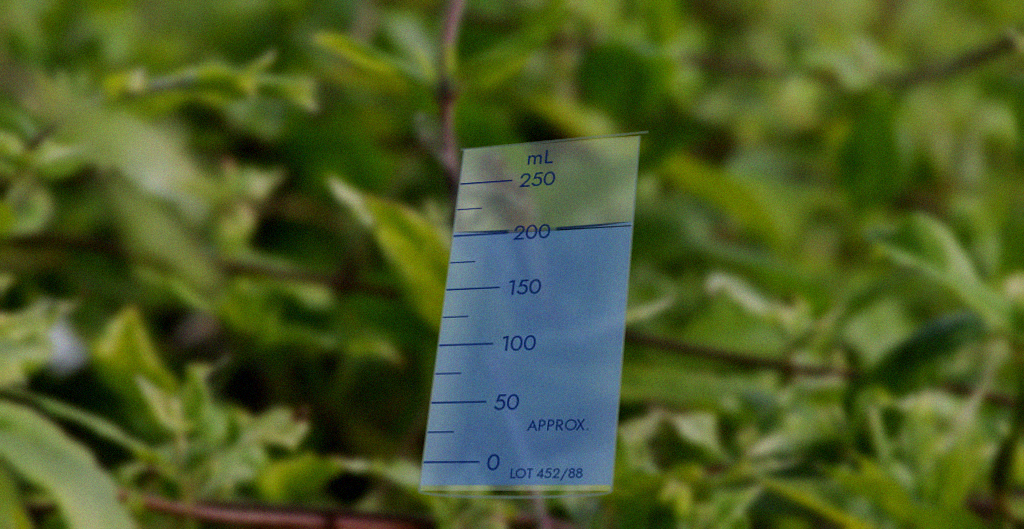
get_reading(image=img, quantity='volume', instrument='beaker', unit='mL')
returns 200 mL
